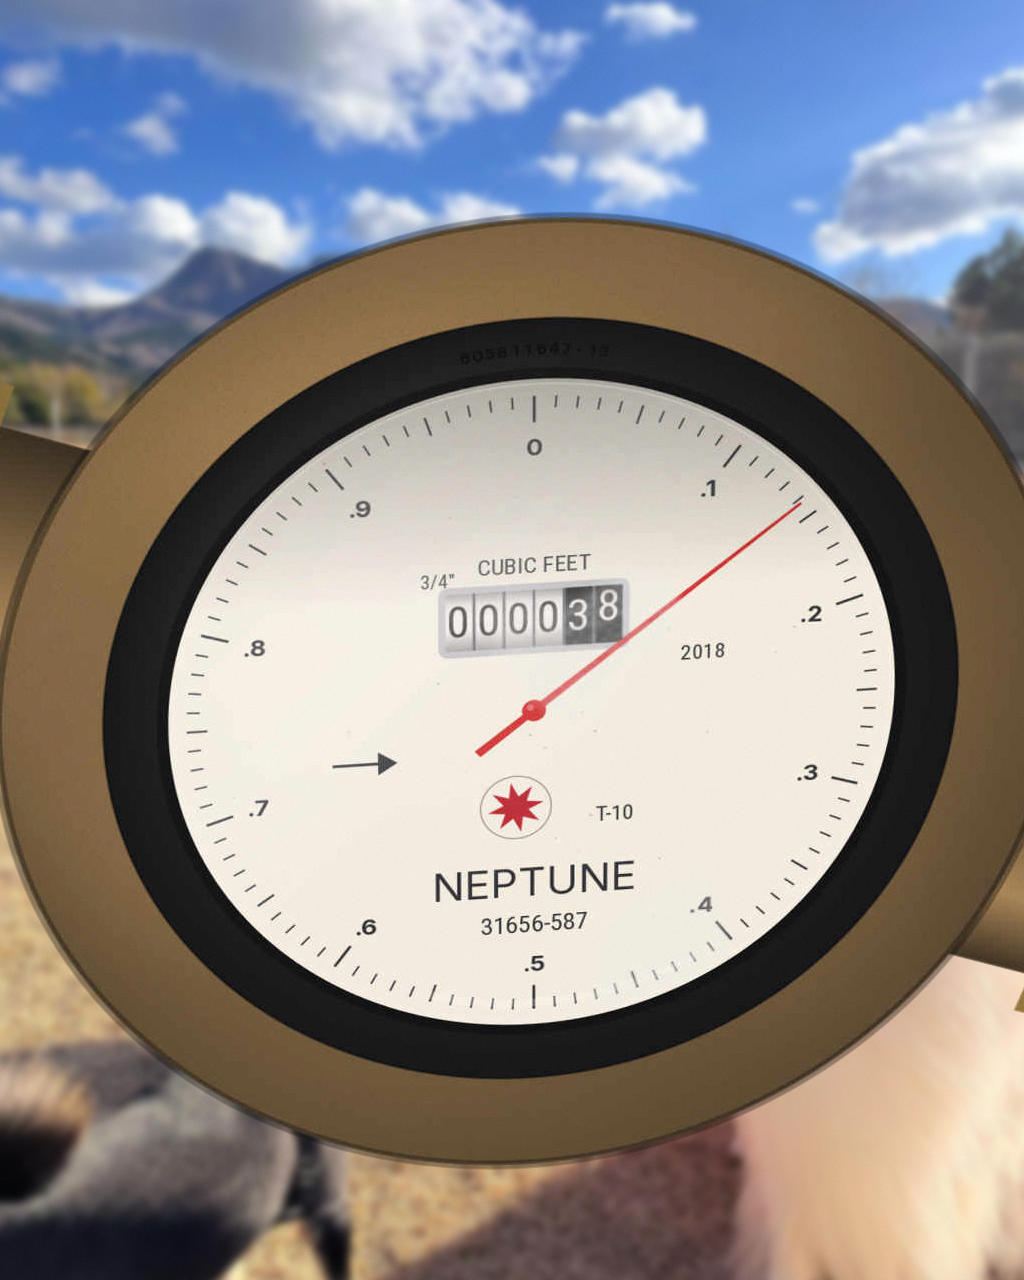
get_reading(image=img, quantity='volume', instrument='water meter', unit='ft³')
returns 38.14 ft³
